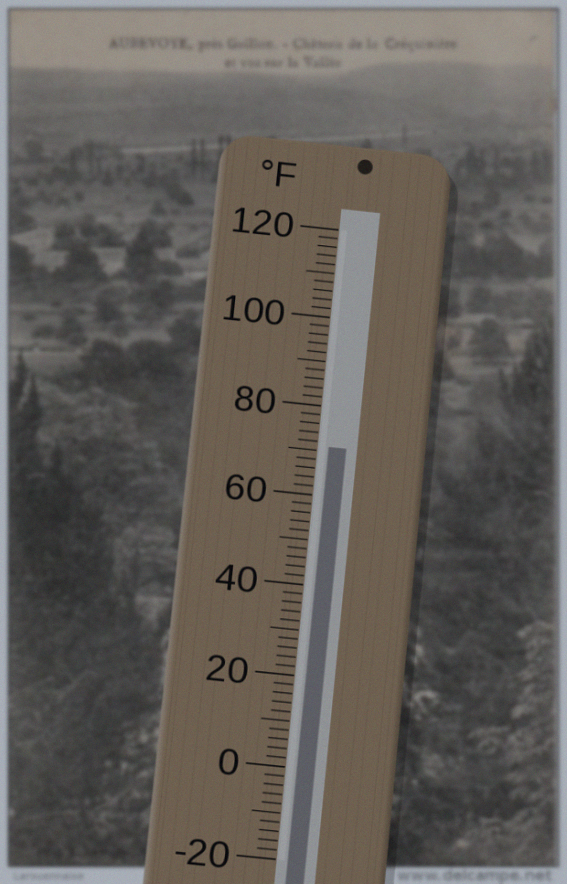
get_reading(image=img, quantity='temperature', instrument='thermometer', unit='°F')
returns 71 °F
